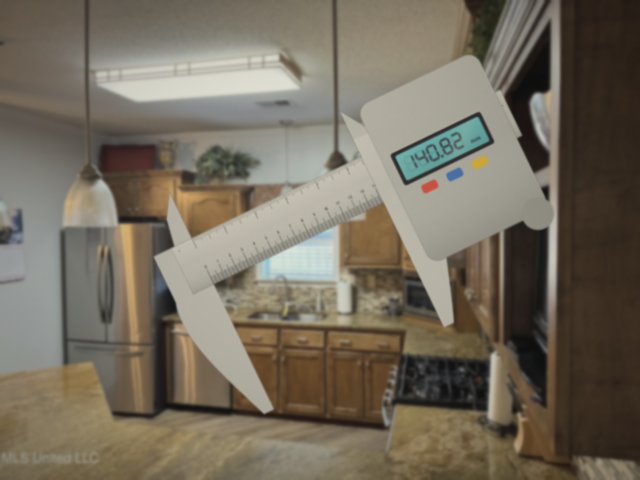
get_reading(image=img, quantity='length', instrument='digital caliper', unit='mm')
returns 140.82 mm
